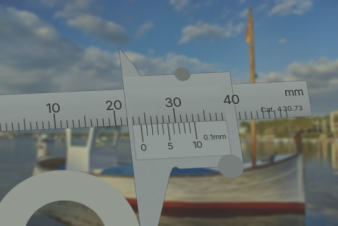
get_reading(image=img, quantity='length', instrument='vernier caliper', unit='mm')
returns 24.2 mm
